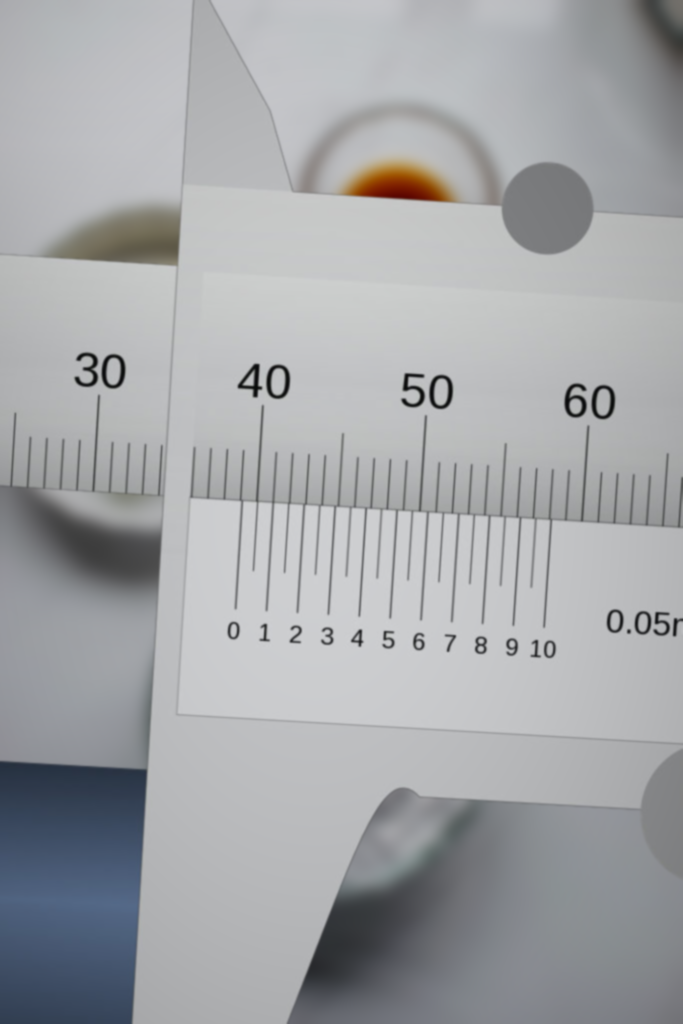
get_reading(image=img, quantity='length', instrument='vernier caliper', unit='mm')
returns 39.1 mm
